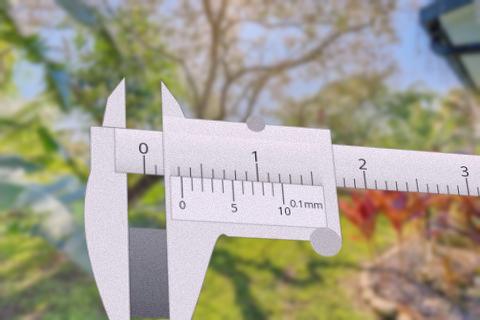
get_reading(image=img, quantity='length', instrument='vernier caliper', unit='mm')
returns 3.2 mm
